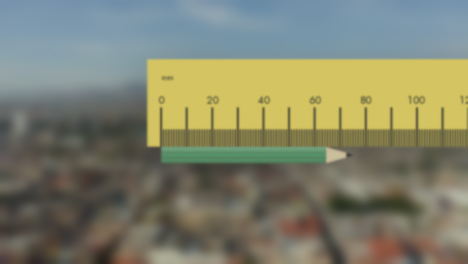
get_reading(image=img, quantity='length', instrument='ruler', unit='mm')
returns 75 mm
